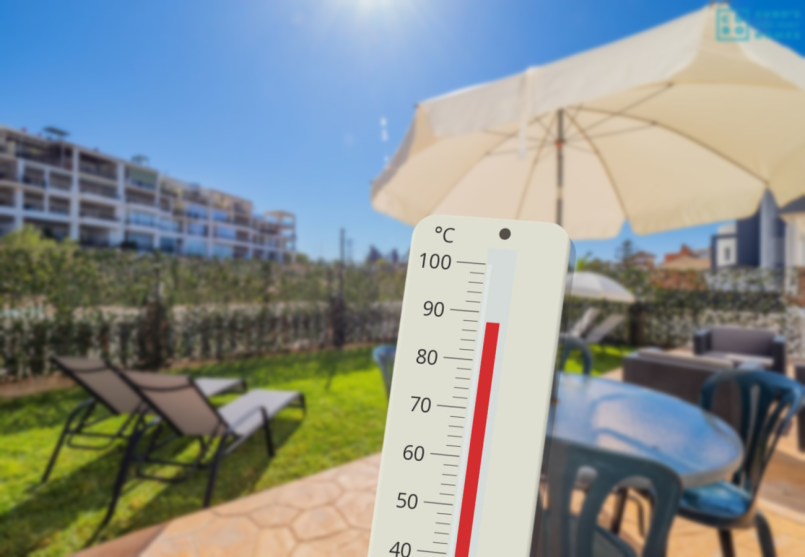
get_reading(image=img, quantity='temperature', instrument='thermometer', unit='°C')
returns 88 °C
